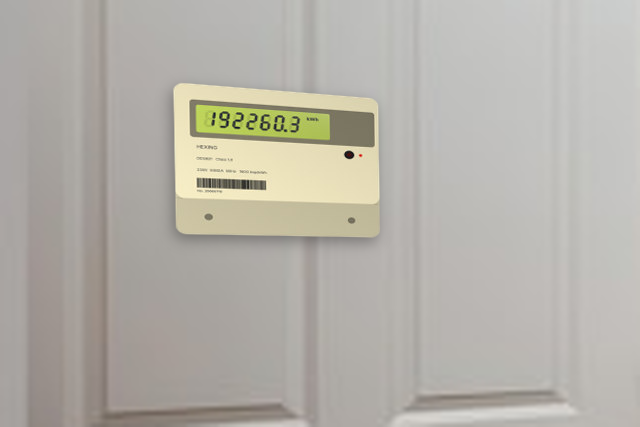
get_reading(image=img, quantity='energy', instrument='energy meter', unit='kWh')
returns 192260.3 kWh
